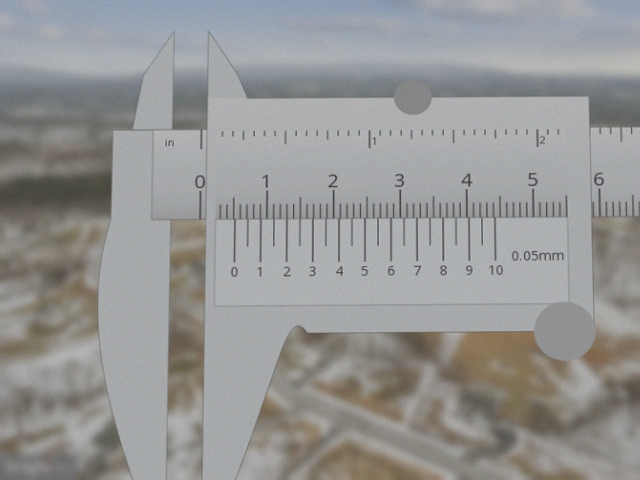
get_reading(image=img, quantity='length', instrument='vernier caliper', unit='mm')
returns 5.2 mm
